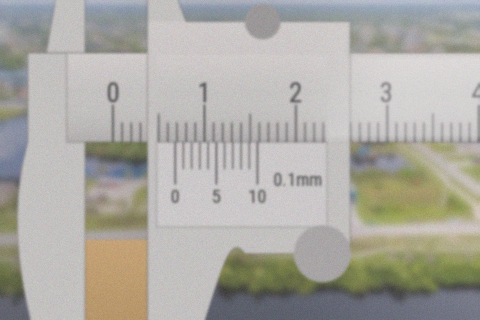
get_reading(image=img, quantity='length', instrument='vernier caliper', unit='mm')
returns 6.8 mm
